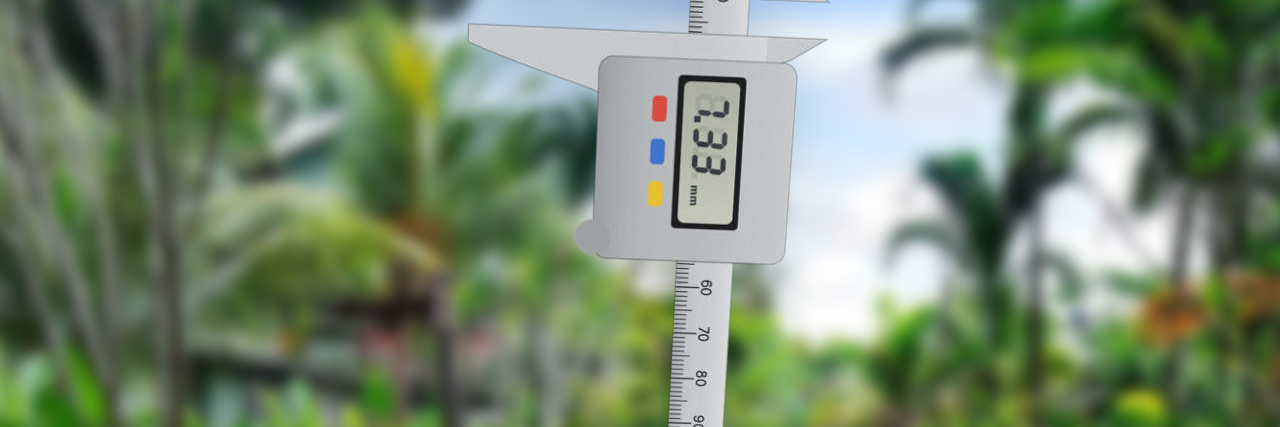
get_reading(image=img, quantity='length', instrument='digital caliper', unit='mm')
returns 7.33 mm
